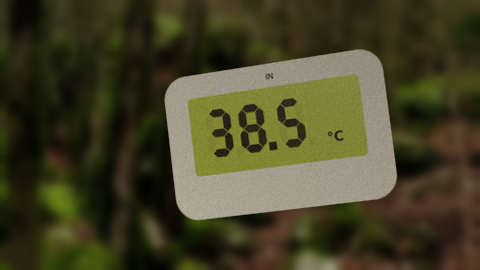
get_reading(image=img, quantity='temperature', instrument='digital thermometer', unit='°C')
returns 38.5 °C
